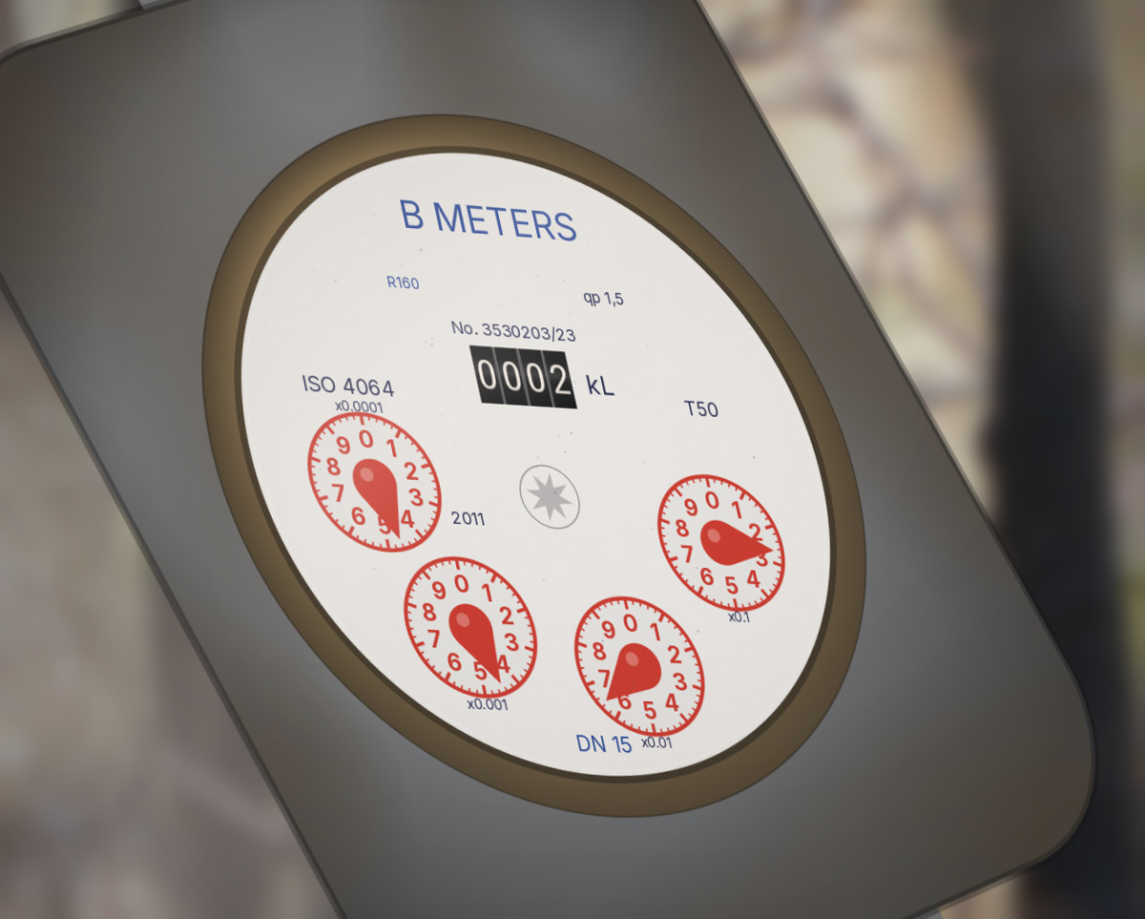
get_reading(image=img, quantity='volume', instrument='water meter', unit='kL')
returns 2.2644 kL
